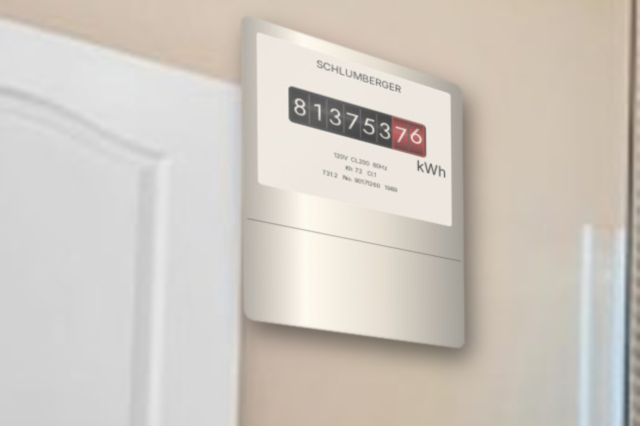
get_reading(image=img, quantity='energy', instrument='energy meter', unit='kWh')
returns 813753.76 kWh
